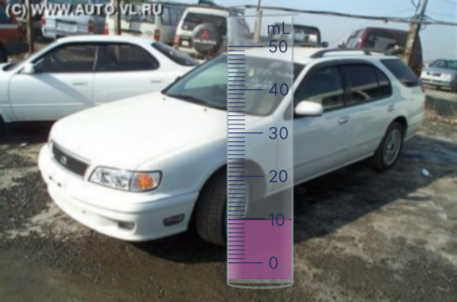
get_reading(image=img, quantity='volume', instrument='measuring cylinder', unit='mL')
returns 10 mL
